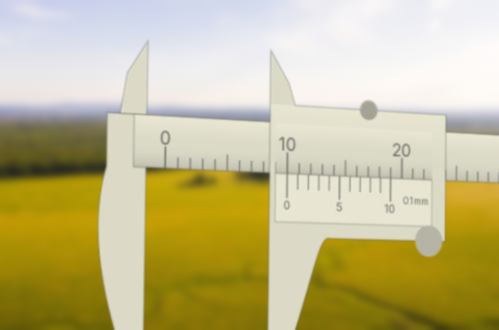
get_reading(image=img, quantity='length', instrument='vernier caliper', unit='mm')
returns 10.0 mm
